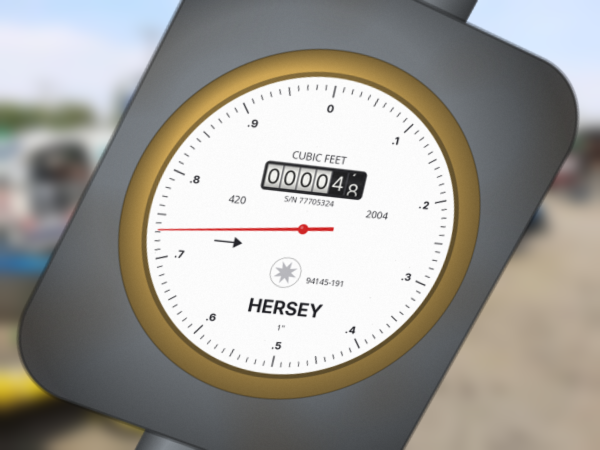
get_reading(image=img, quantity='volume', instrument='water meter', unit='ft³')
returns 47.73 ft³
